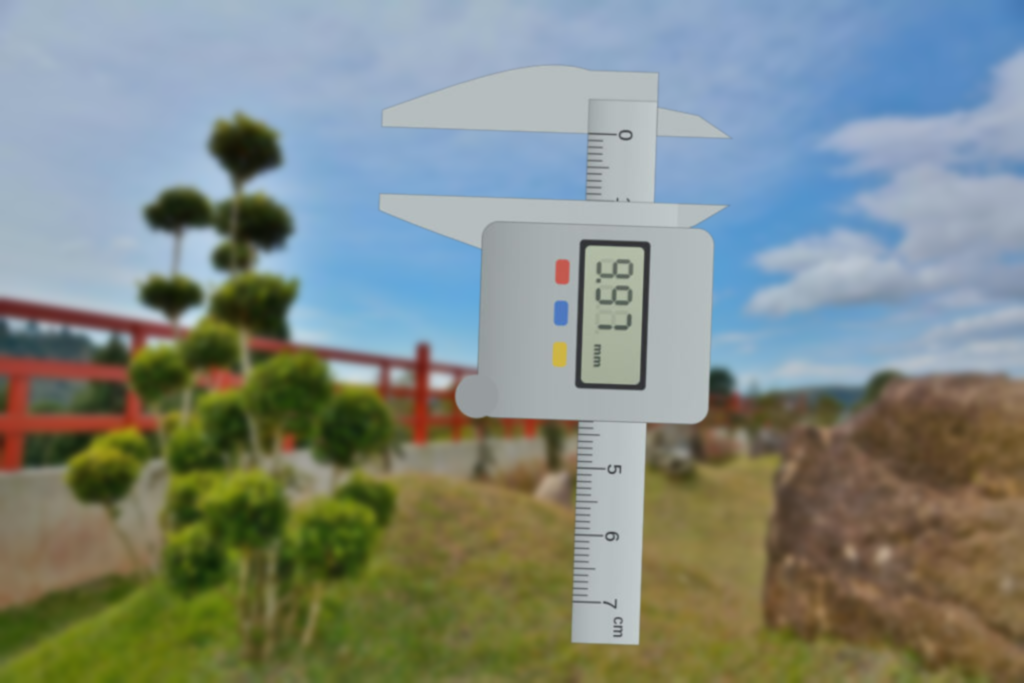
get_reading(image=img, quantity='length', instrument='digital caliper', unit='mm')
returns 9.97 mm
